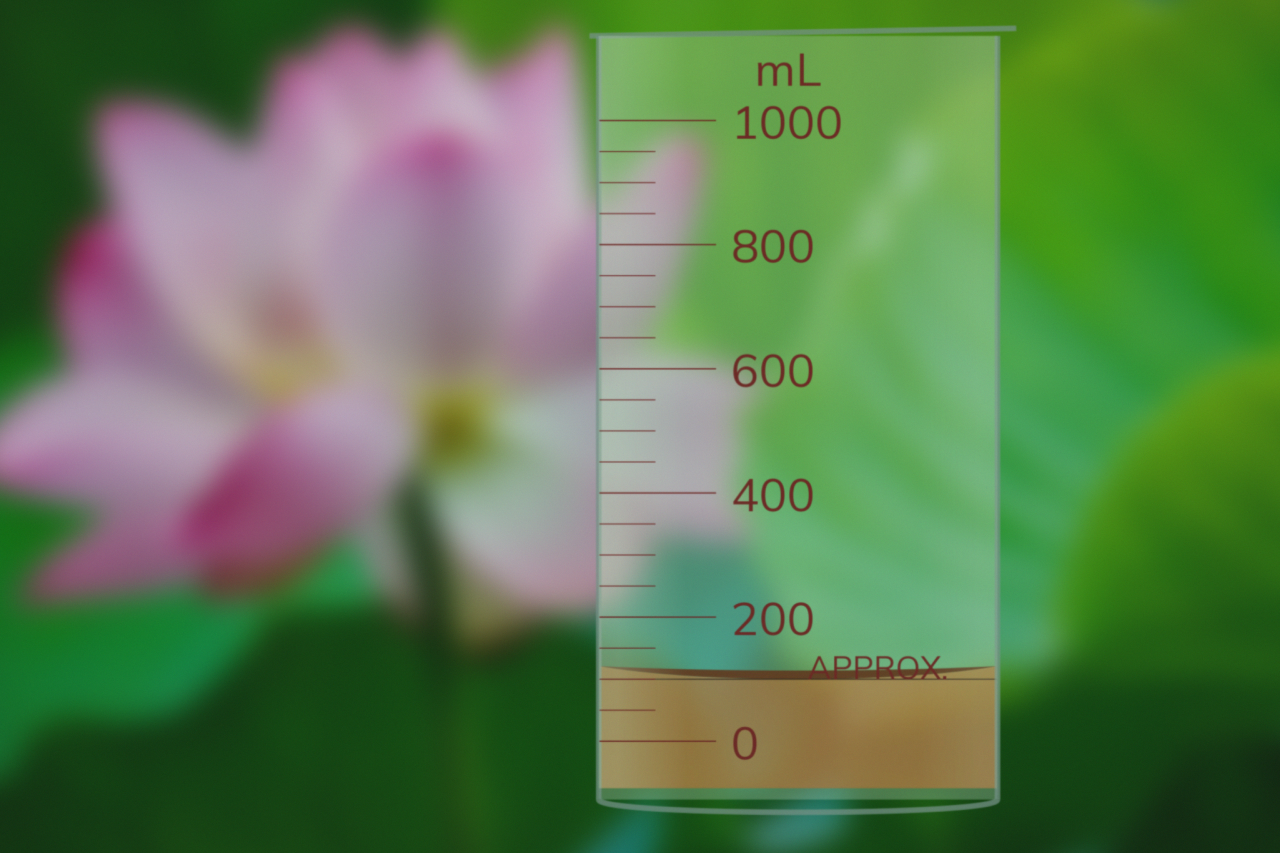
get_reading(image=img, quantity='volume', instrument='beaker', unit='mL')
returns 100 mL
